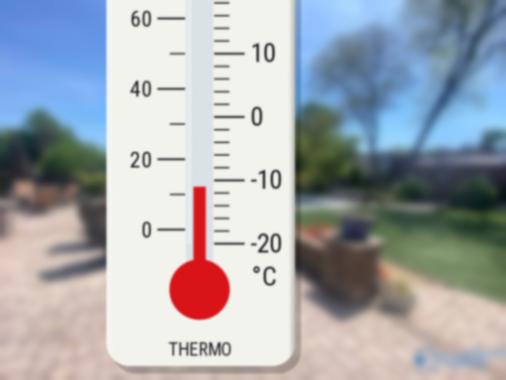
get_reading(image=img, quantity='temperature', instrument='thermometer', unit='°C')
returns -11 °C
